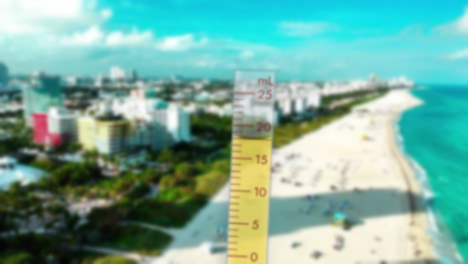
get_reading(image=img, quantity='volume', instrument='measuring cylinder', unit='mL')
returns 18 mL
